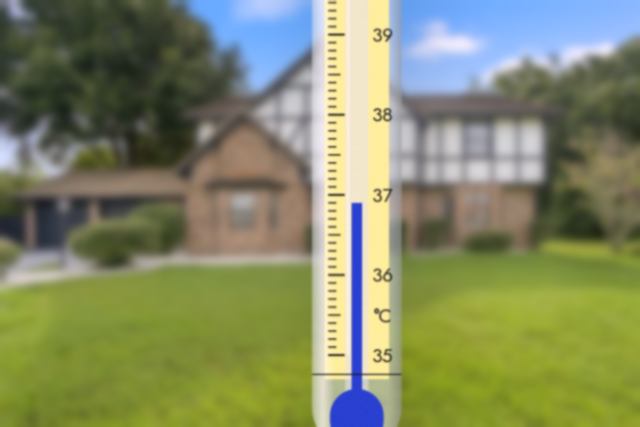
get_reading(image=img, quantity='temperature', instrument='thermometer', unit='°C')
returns 36.9 °C
